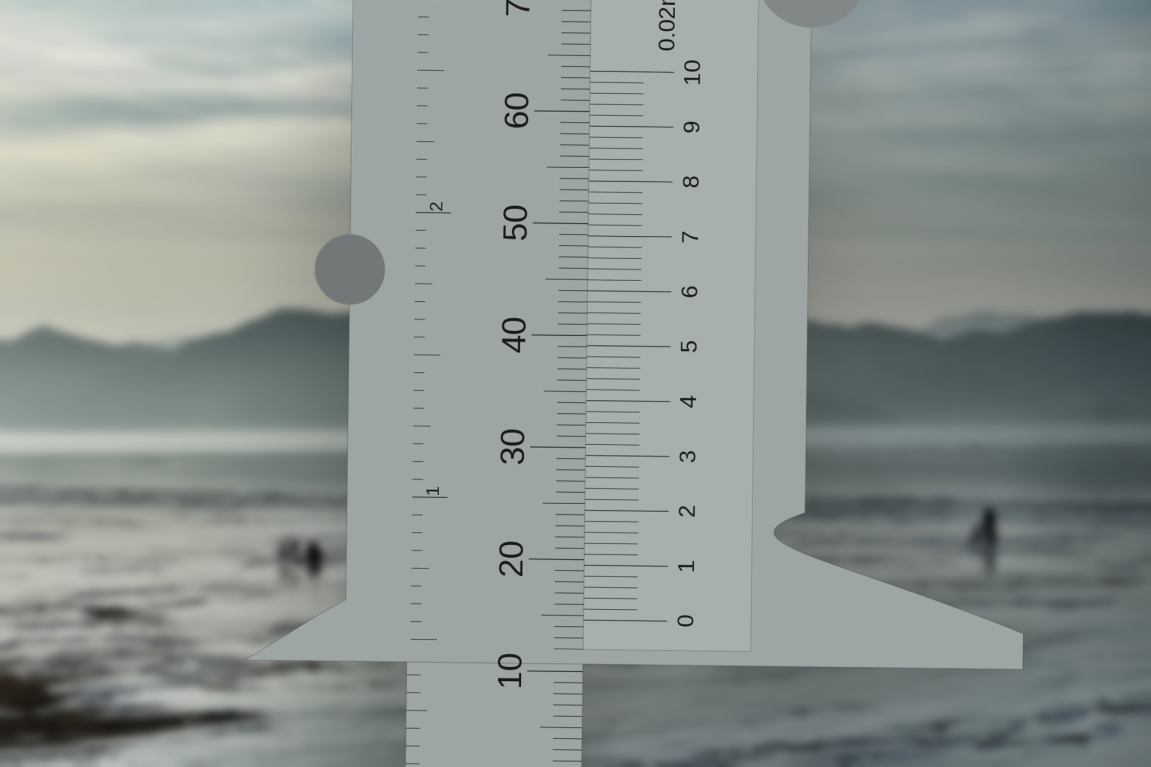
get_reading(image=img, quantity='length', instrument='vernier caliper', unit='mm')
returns 14.6 mm
